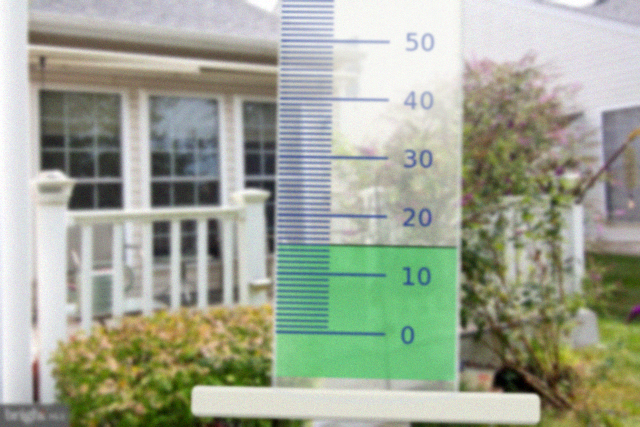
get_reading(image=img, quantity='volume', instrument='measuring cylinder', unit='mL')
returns 15 mL
